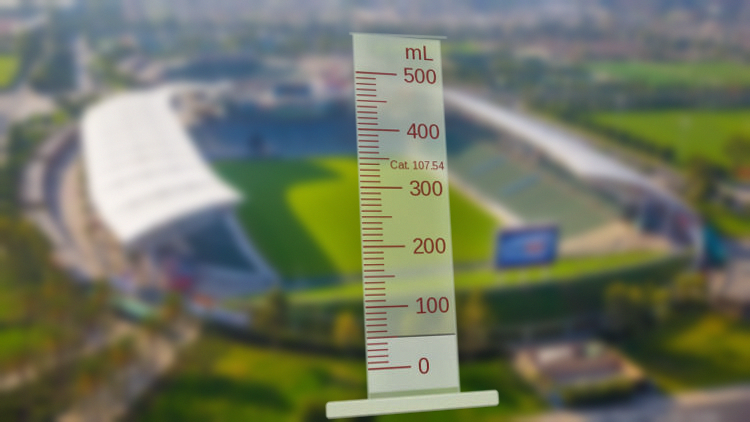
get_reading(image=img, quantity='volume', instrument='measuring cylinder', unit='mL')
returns 50 mL
